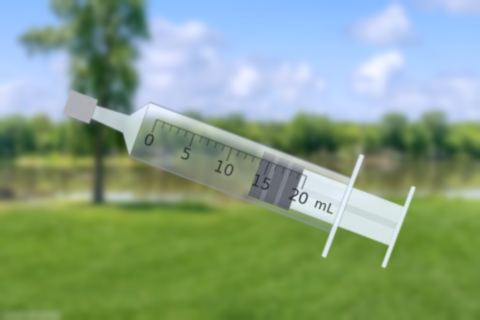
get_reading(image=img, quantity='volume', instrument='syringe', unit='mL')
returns 14 mL
